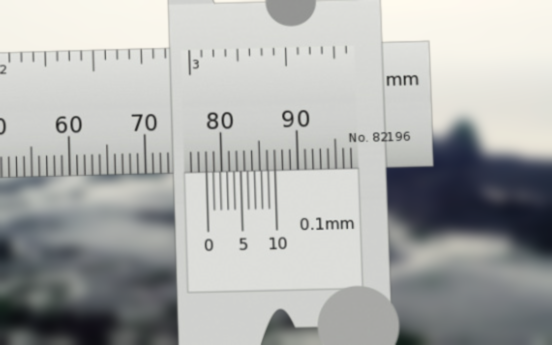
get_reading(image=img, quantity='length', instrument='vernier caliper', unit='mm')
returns 78.0 mm
